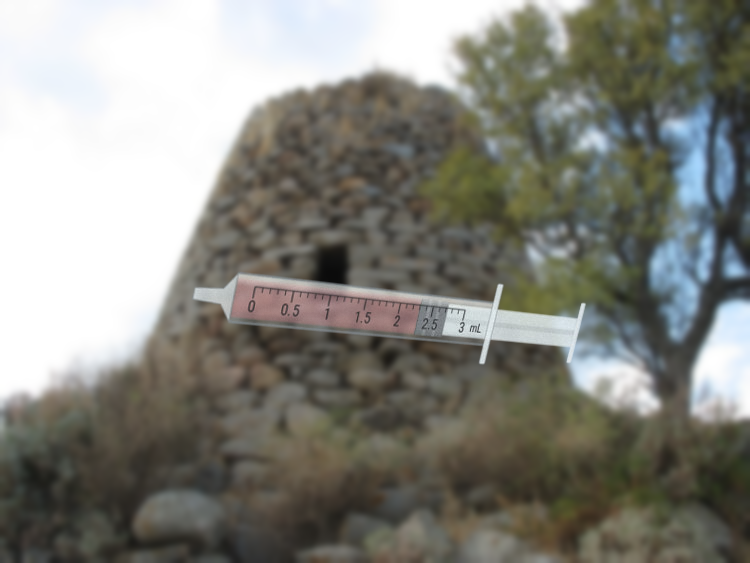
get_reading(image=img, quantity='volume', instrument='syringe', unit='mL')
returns 2.3 mL
